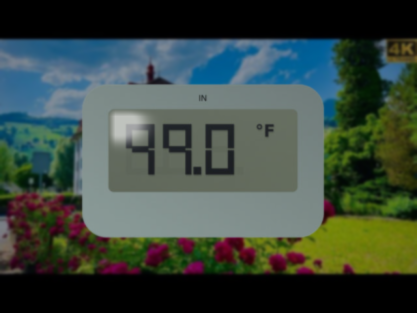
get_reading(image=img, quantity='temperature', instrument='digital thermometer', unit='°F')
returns 99.0 °F
